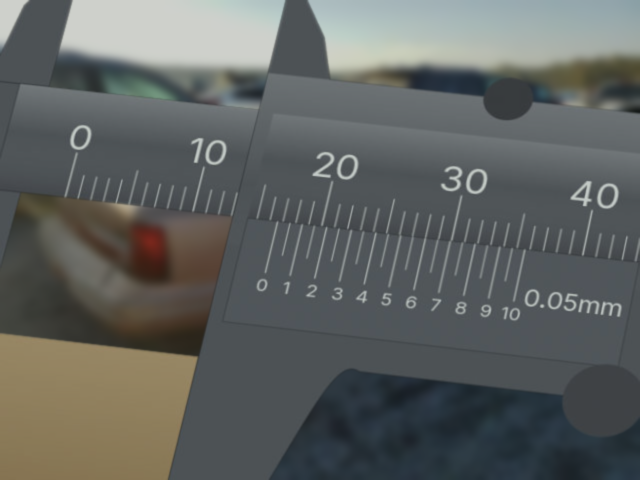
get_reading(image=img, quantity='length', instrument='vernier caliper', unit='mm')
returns 16.6 mm
